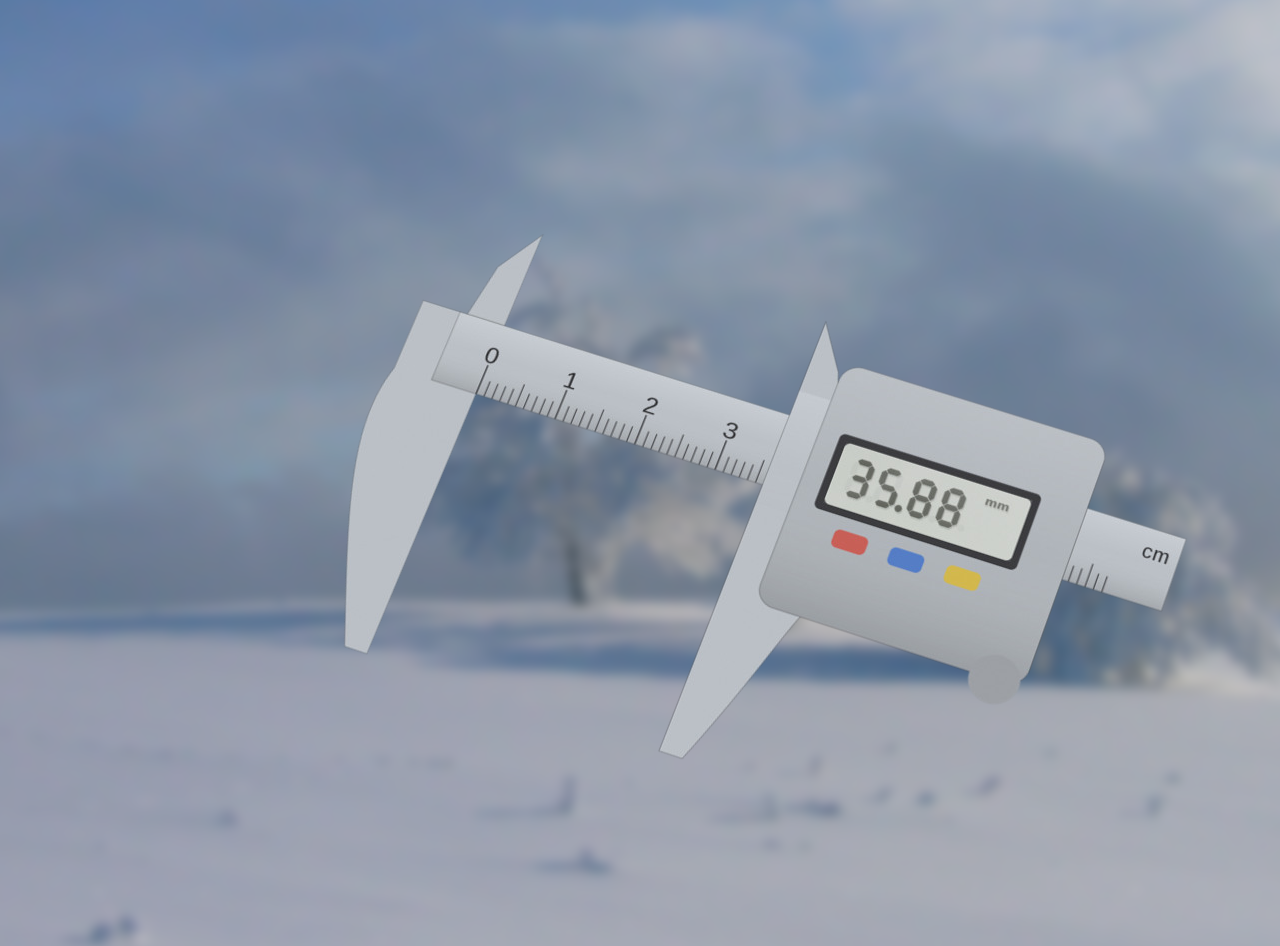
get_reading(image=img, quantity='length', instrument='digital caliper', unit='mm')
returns 35.88 mm
